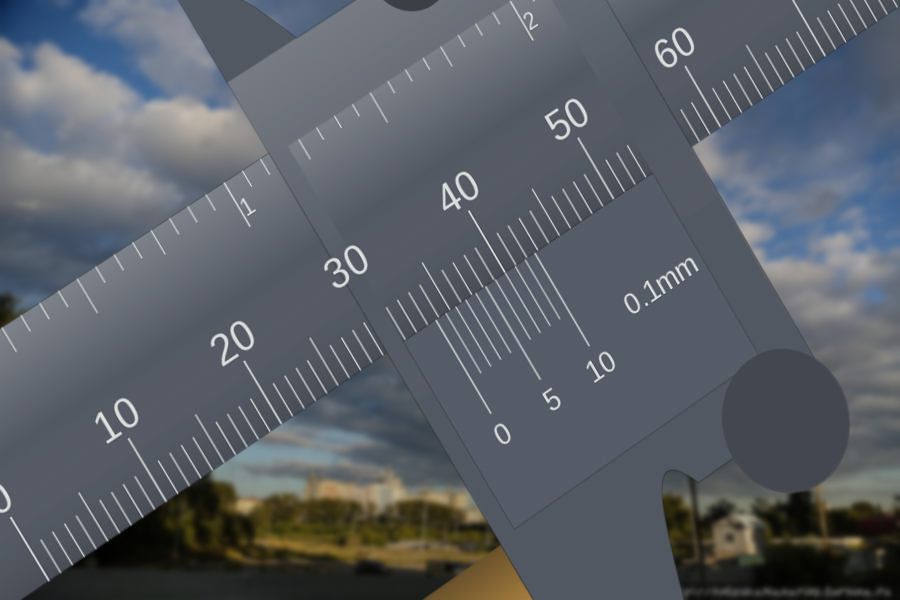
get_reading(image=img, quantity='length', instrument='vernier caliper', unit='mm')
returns 33.7 mm
